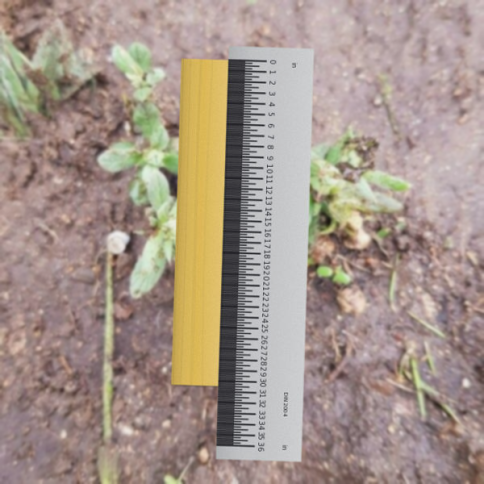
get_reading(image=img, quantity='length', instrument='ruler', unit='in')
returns 30.5 in
